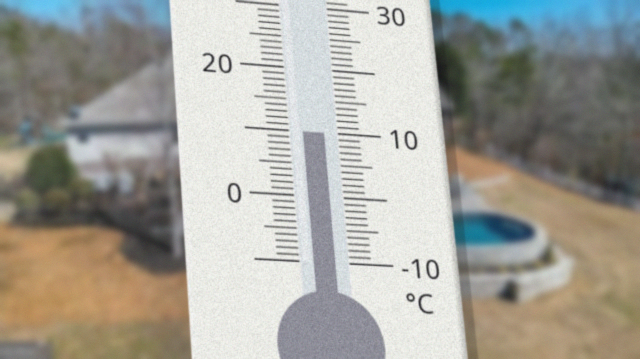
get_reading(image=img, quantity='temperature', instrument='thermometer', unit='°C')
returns 10 °C
